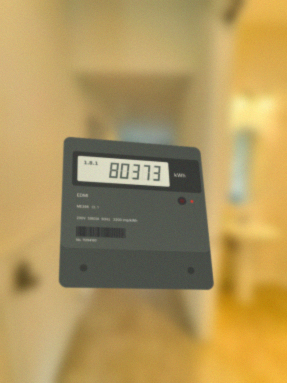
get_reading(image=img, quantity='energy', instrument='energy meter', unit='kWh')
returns 80373 kWh
